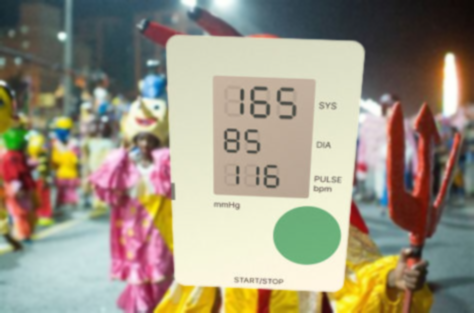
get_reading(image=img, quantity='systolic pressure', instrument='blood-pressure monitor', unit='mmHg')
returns 165 mmHg
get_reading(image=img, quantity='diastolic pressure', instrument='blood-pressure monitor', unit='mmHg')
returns 85 mmHg
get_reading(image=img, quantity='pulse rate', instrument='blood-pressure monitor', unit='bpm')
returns 116 bpm
